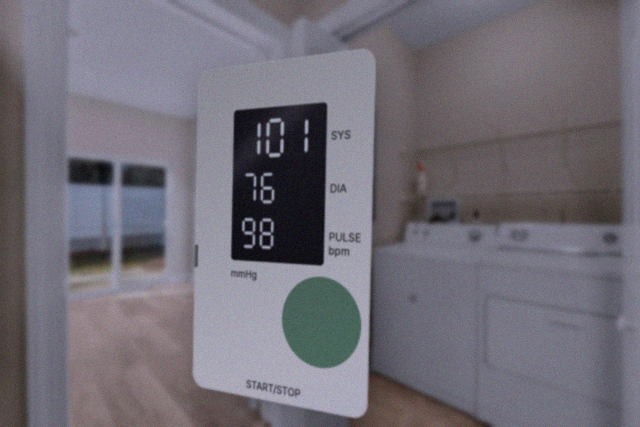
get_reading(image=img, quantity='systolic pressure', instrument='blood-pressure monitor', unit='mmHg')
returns 101 mmHg
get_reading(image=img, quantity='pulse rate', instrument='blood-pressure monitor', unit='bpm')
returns 98 bpm
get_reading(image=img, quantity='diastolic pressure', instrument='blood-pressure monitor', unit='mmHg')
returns 76 mmHg
